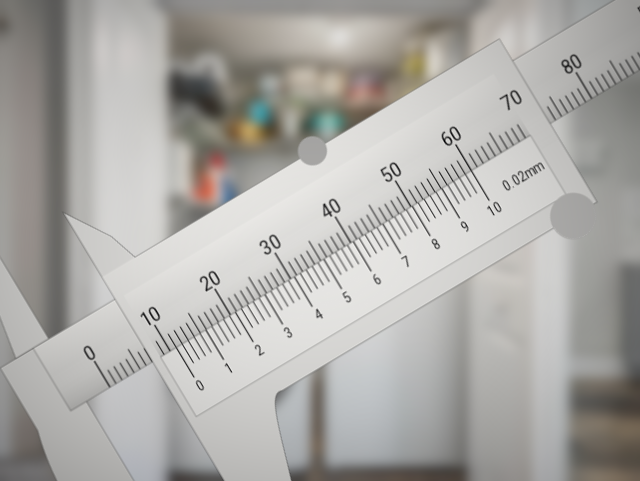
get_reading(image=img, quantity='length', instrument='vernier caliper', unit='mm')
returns 11.0 mm
